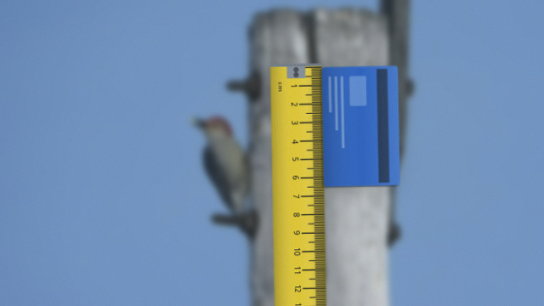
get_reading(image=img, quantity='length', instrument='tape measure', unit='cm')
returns 6.5 cm
